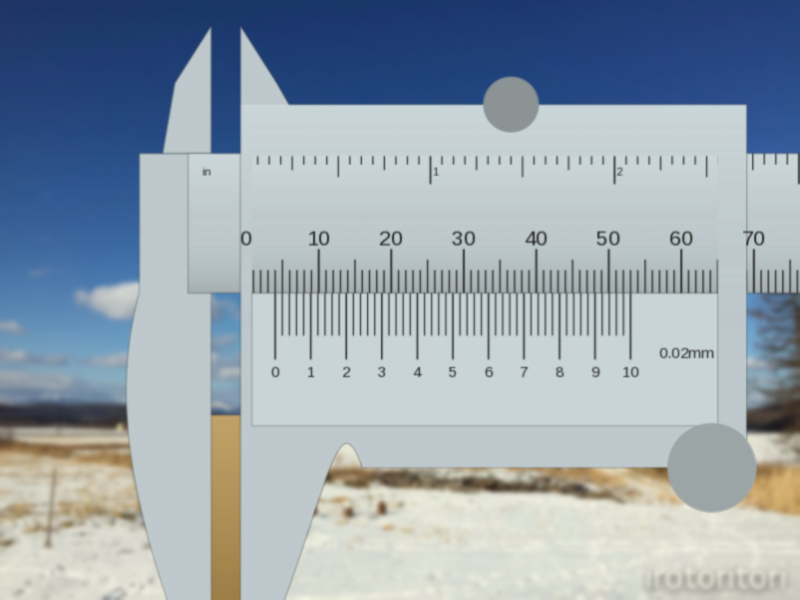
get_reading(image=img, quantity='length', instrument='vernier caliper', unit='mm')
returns 4.0 mm
